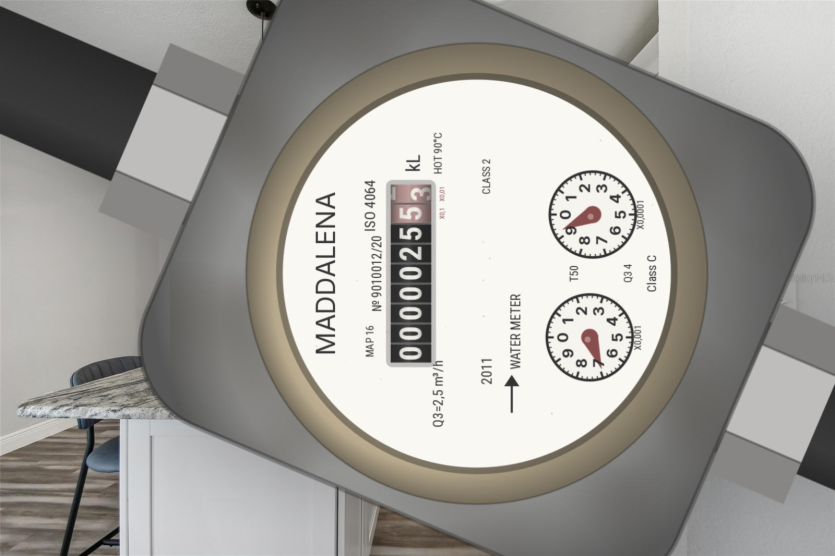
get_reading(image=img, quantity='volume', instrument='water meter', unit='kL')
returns 25.5269 kL
